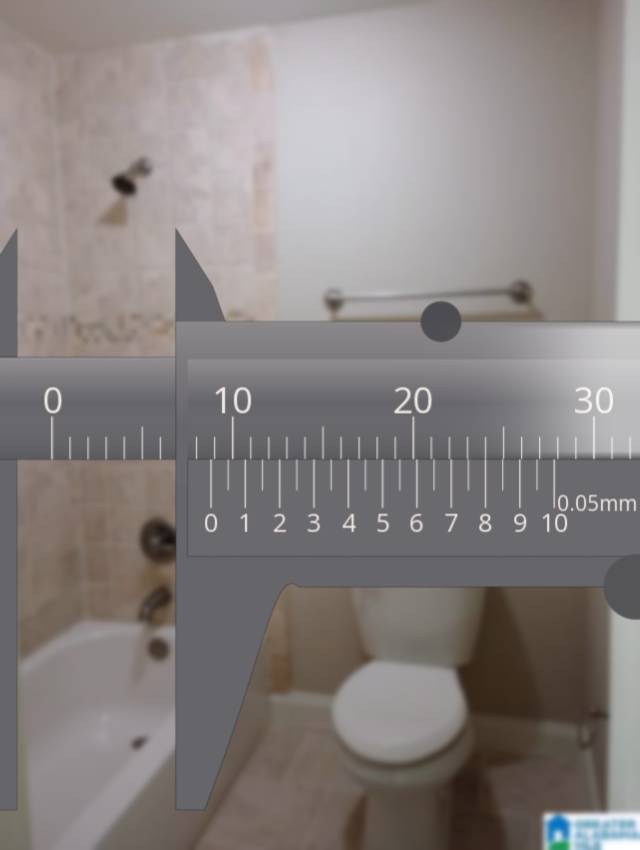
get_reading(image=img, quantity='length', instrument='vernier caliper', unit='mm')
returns 8.8 mm
